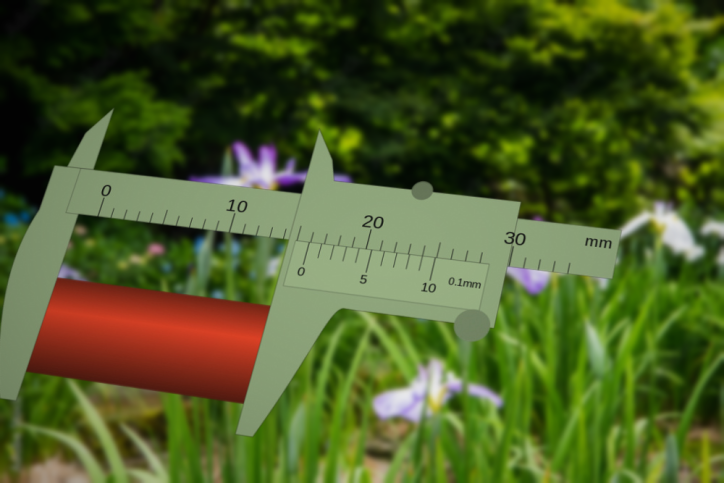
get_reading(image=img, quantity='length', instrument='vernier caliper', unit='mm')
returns 15.9 mm
